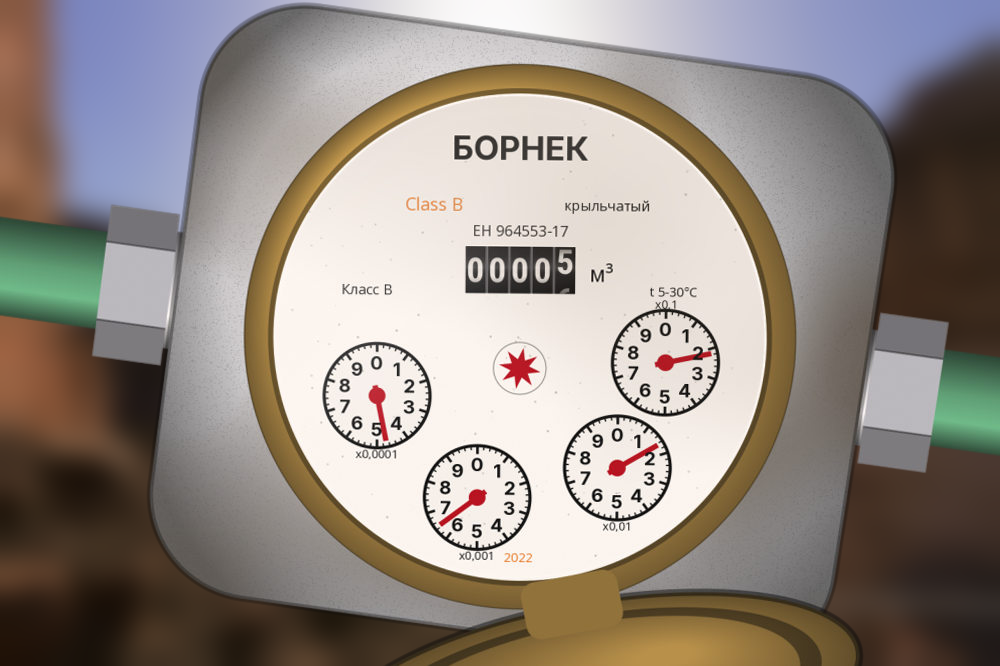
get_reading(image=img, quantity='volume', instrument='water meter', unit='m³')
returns 5.2164 m³
